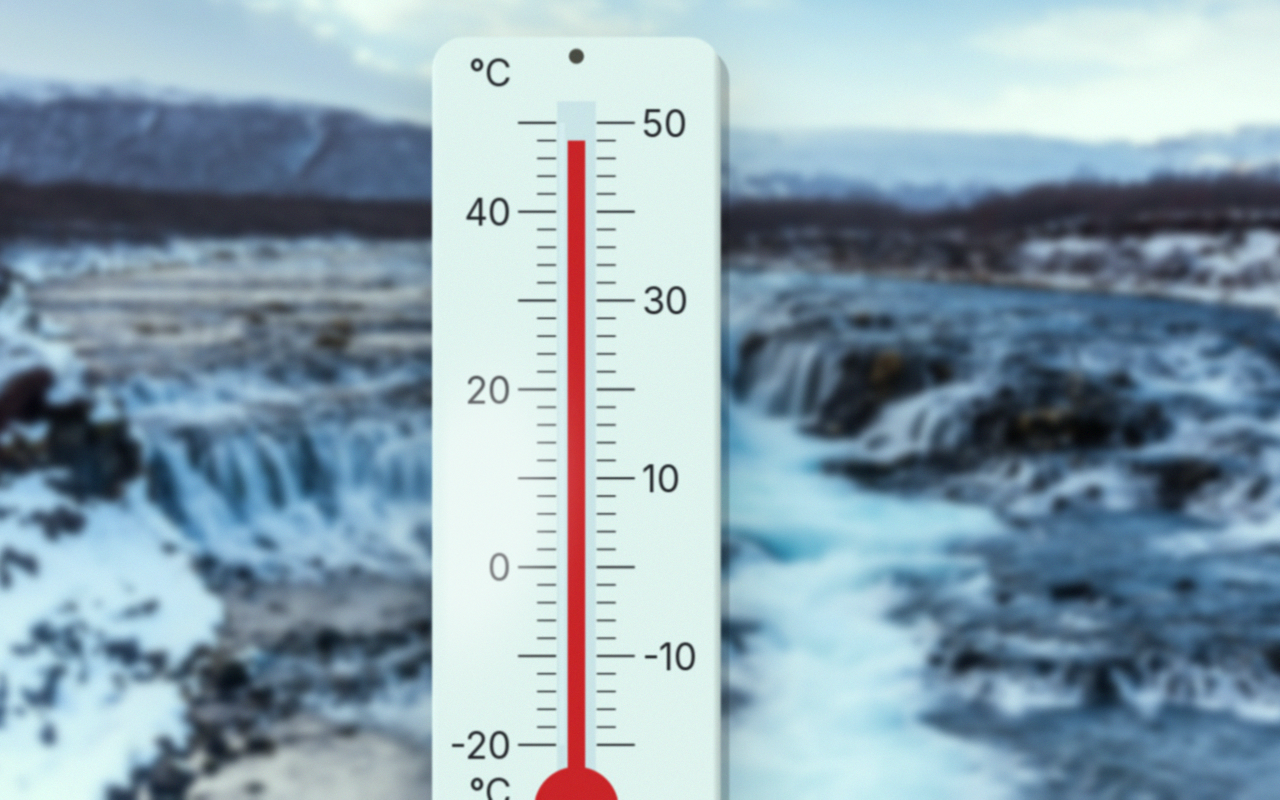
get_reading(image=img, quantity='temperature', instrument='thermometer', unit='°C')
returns 48 °C
